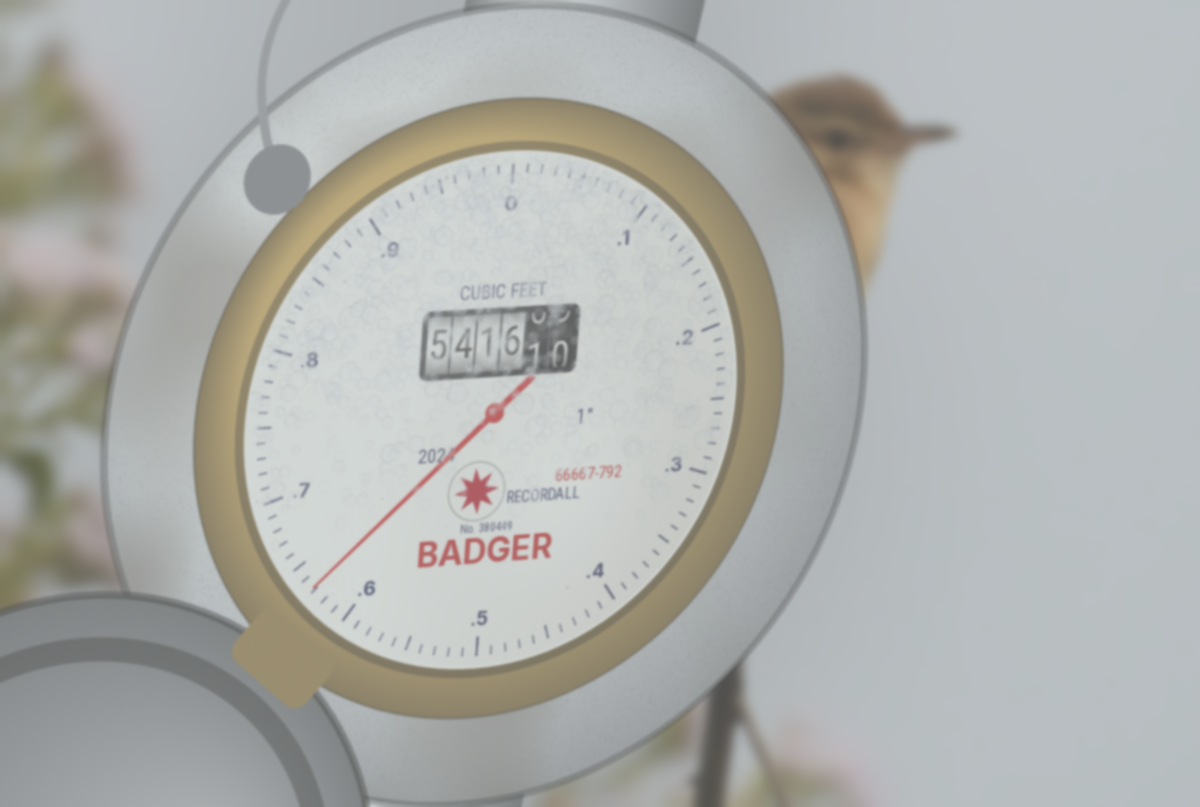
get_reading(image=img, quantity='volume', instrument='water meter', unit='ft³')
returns 541609.63 ft³
